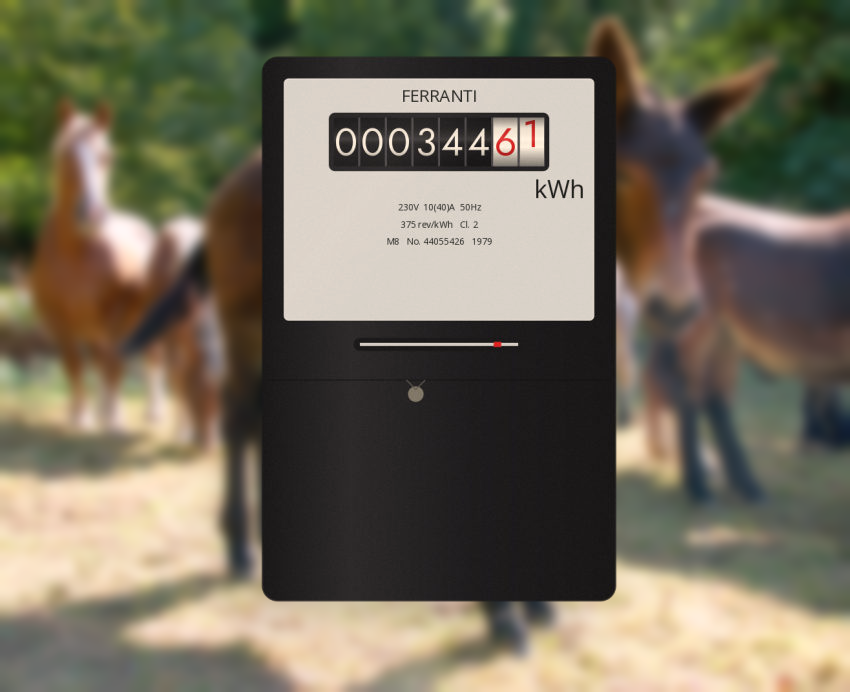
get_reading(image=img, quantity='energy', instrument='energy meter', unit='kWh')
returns 344.61 kWh
